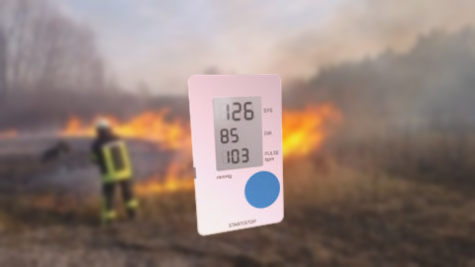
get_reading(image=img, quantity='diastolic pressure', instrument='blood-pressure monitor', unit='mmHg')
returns 85 mmHg
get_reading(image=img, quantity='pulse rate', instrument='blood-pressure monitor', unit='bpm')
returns 103 bpm
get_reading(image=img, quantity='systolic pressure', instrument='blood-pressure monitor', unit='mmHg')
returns 126 mmHg
